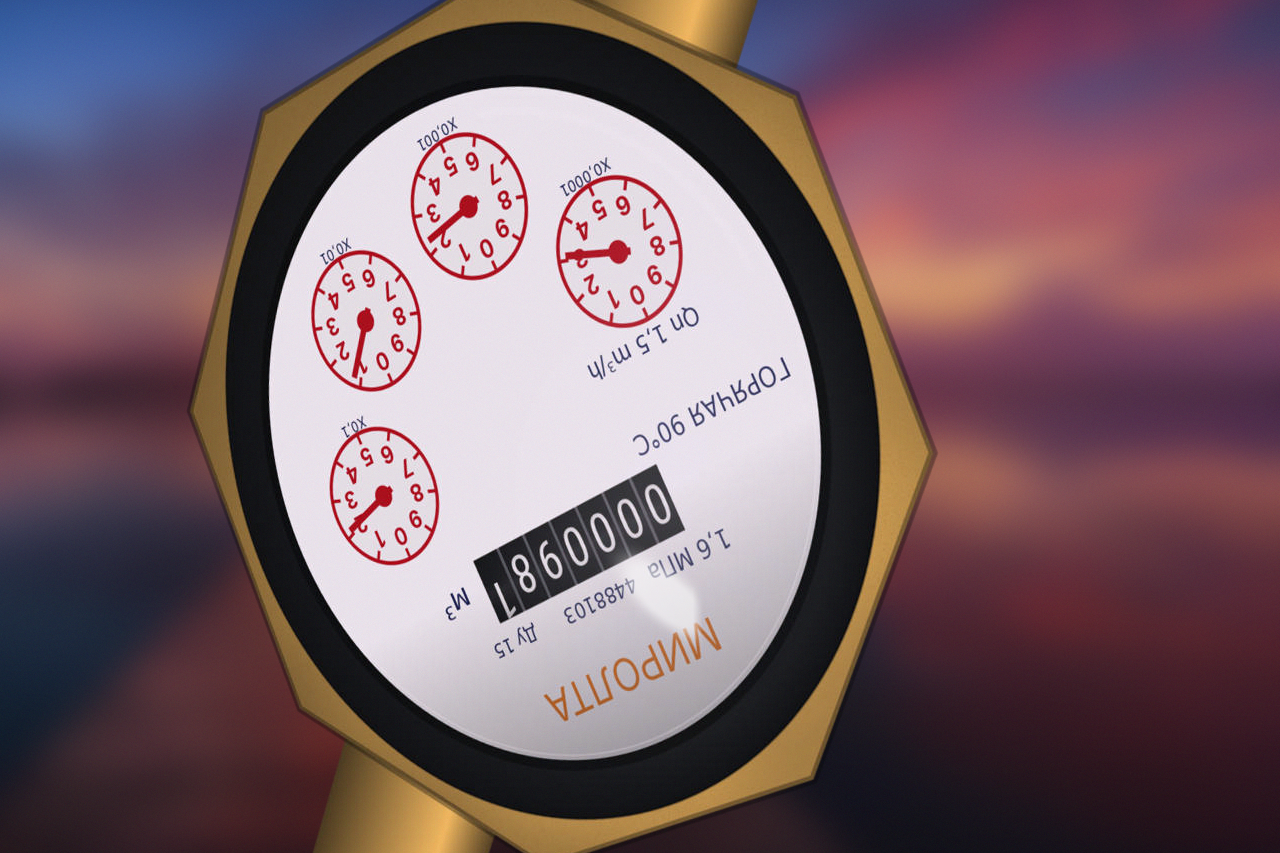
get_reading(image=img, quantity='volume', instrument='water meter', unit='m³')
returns 981.2123 m³
